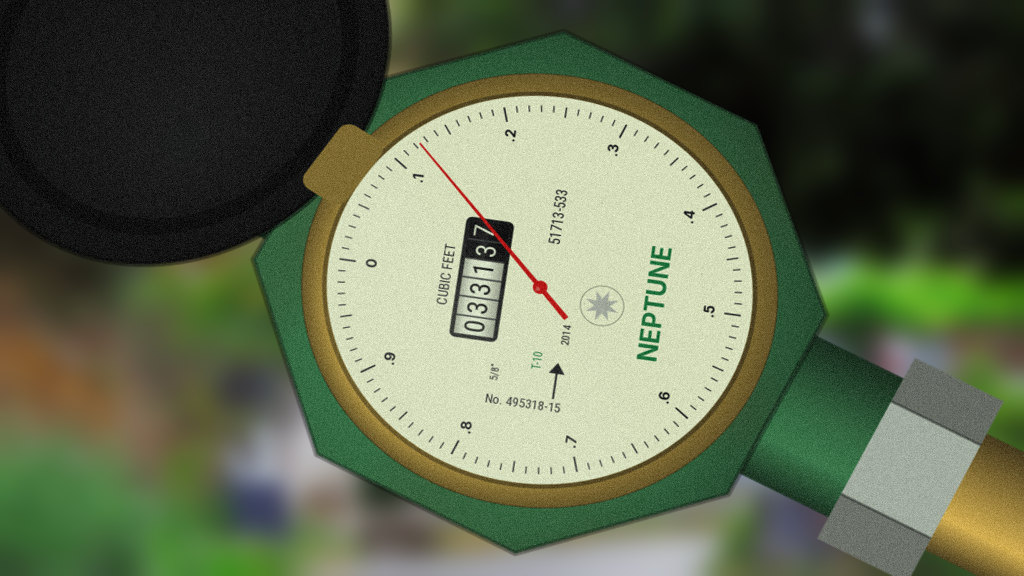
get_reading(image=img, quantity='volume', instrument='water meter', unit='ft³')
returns 33137.12 ft³
